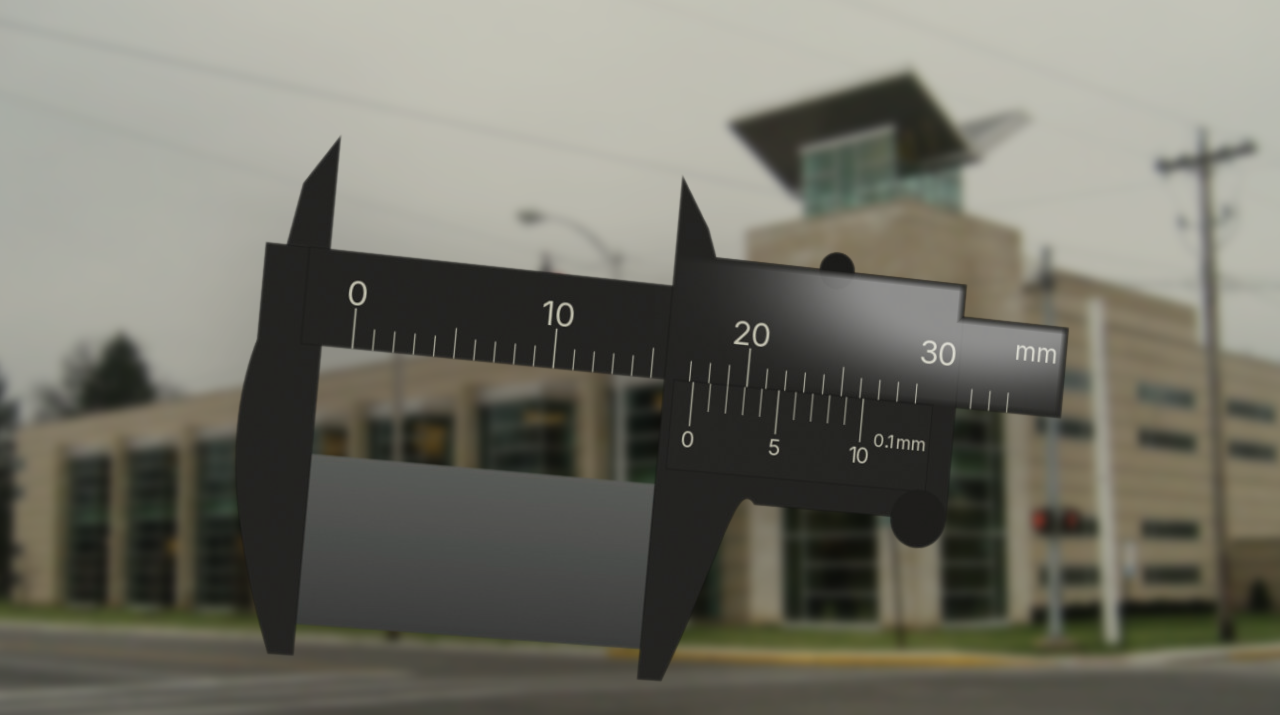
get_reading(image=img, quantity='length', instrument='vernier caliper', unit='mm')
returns 17.2 mm
